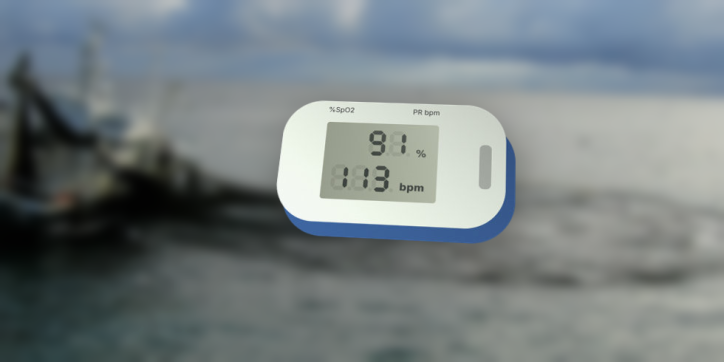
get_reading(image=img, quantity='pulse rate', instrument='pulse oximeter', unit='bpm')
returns 113 bpm
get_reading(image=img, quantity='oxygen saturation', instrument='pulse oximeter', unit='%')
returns 91 %
